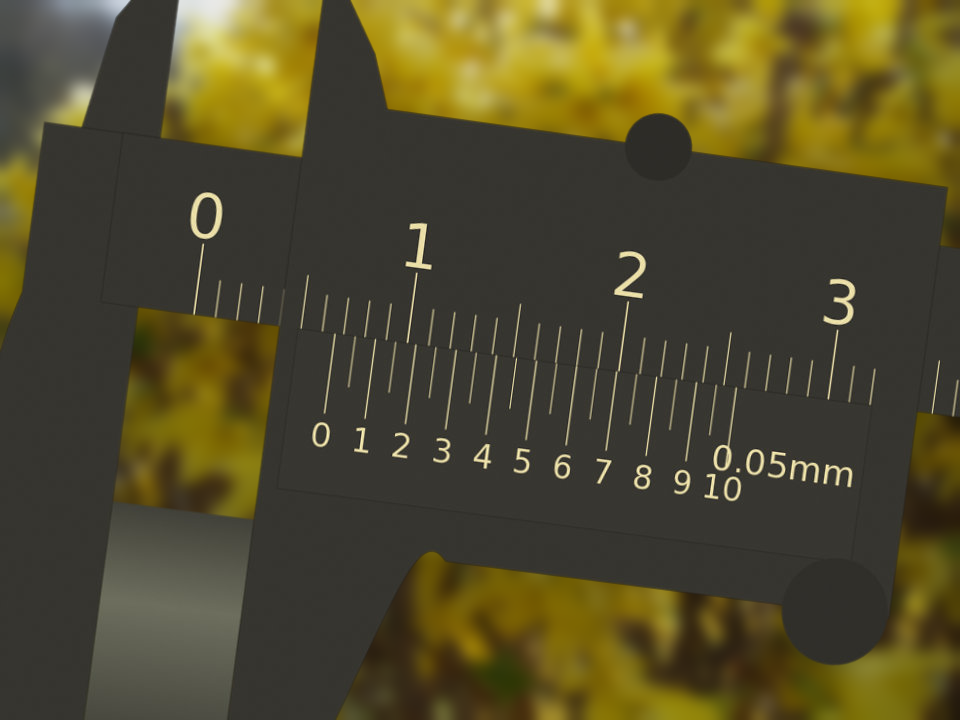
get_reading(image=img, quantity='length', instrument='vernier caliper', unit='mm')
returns 6.6 mm
